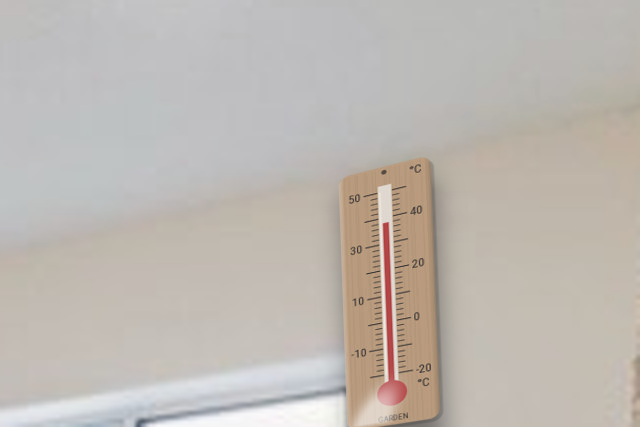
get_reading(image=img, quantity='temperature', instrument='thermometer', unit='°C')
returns 38 °C
